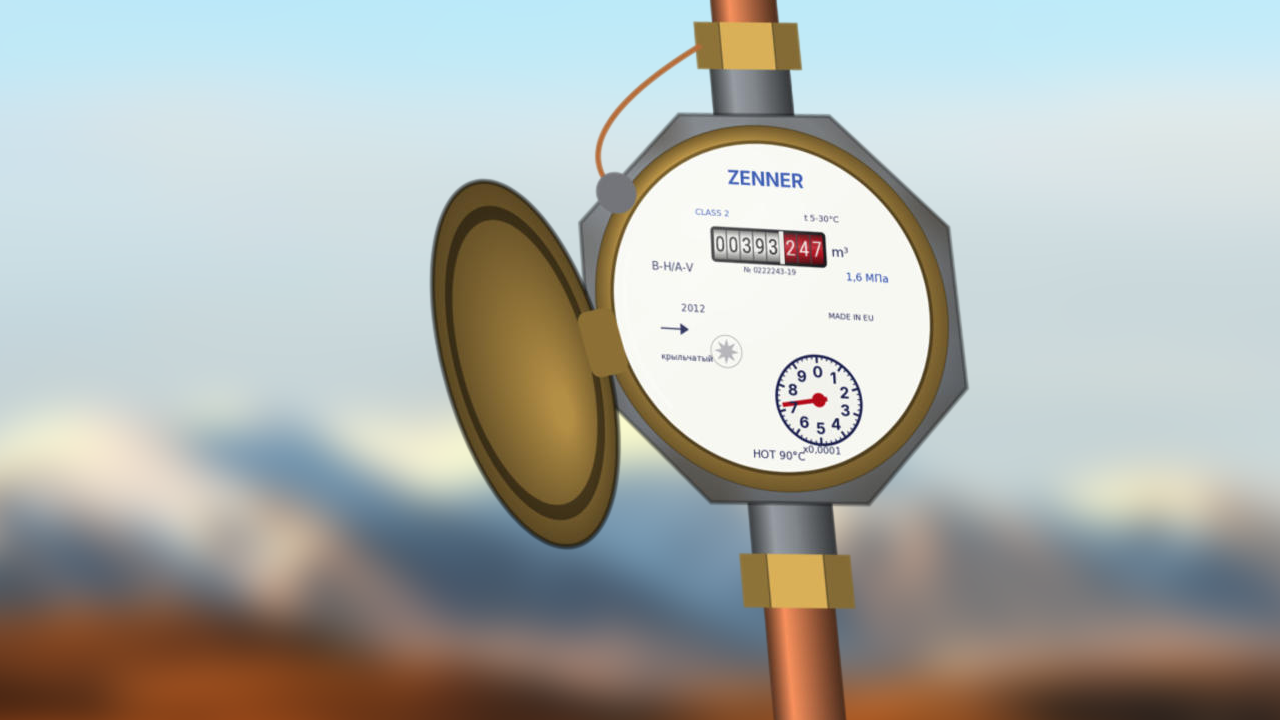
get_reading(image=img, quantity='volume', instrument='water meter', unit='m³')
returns 393.2477 m³
